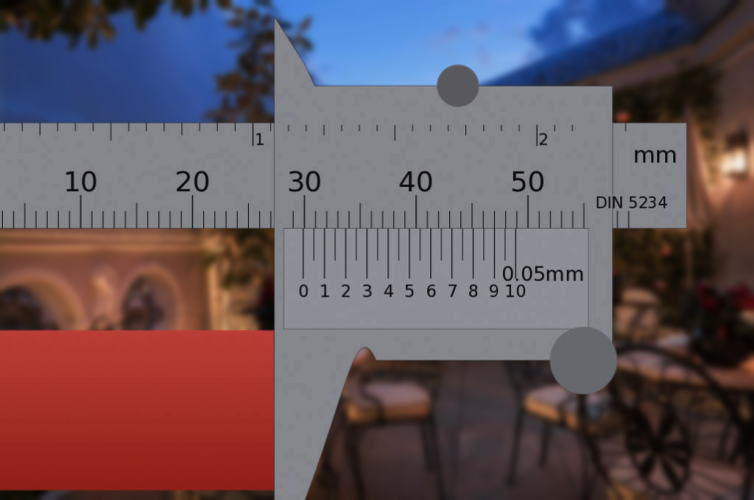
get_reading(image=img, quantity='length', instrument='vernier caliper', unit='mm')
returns 29.9 mm
